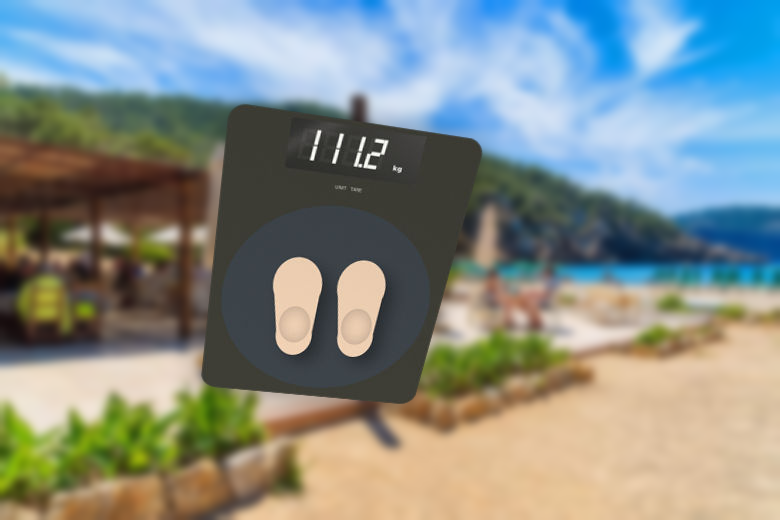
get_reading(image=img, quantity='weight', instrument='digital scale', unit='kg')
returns 111.2 kg
